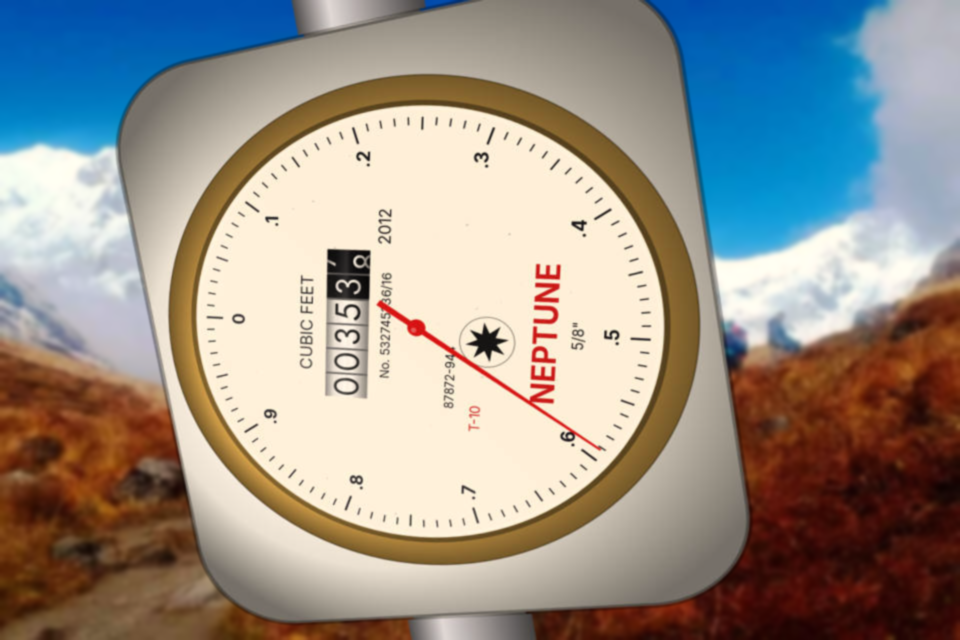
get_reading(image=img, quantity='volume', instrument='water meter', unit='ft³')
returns 3537.59 ft³
